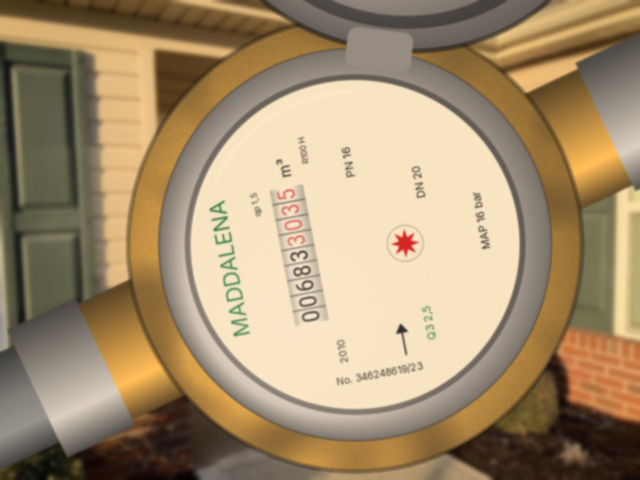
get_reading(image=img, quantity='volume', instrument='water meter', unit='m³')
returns 683.3035 m³
